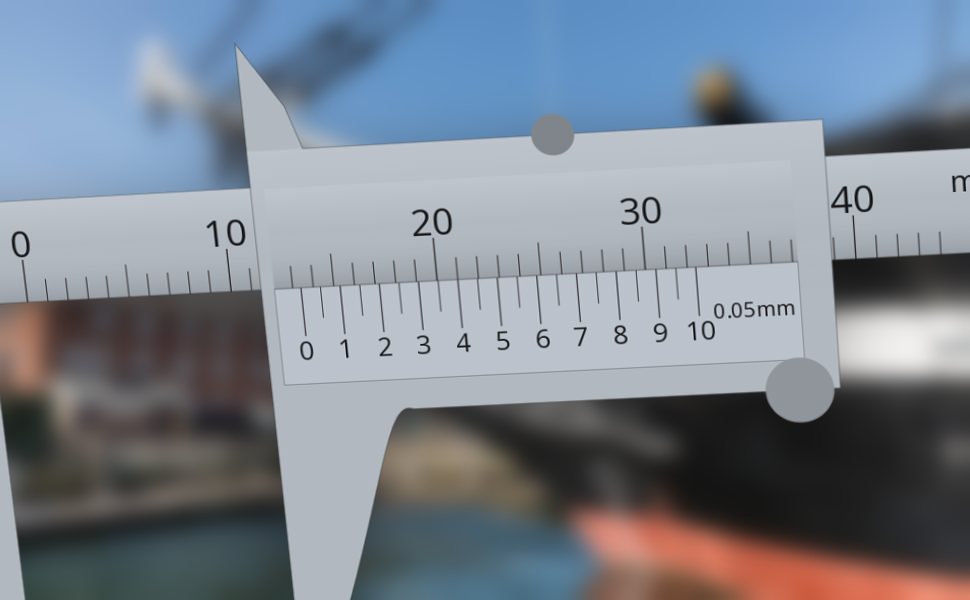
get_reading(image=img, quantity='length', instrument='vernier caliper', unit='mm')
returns 13.4 mm
